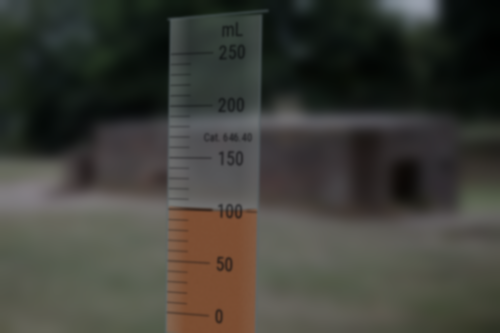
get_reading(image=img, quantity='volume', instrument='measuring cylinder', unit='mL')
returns 100 mL
